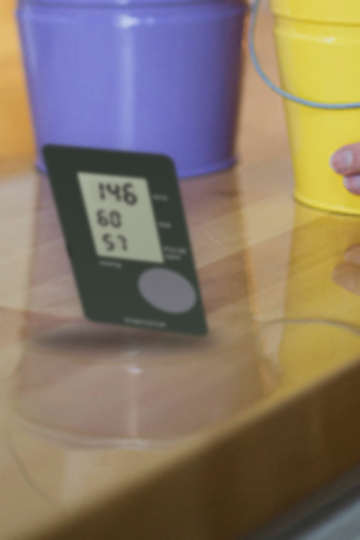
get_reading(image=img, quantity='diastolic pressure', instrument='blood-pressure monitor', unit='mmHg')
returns 60 mmHg
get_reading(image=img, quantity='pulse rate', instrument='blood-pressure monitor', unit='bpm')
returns 57 bpm
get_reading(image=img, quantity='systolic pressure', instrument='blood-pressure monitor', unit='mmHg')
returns 146 mmHg
